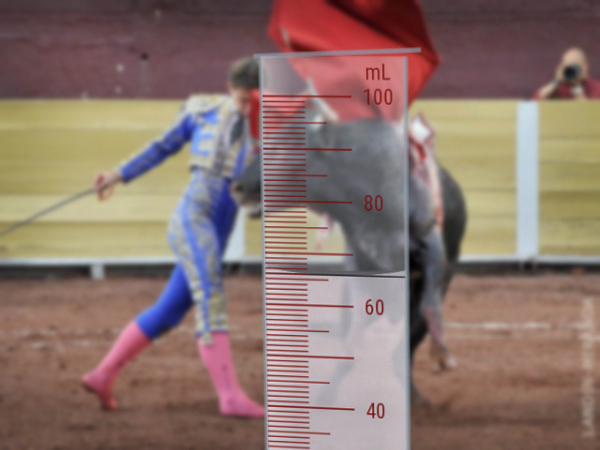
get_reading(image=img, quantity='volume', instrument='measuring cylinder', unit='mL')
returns 66 mL
